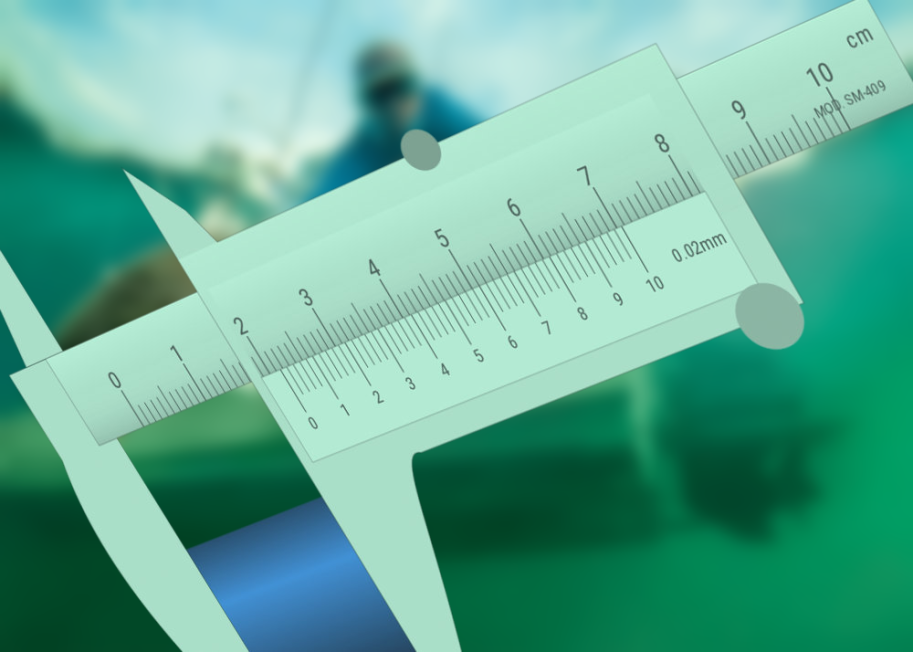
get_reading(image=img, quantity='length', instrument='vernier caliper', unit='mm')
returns 21.6 mm
